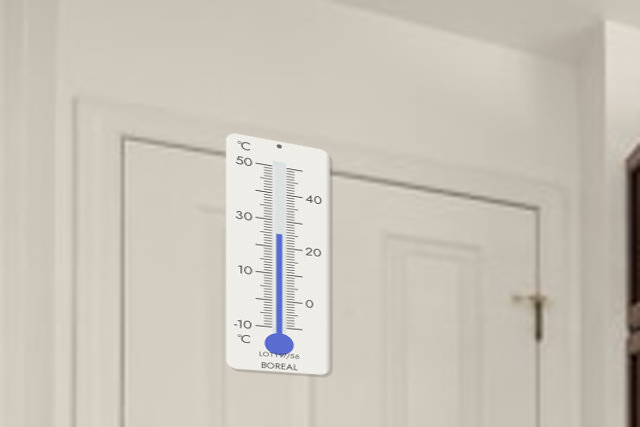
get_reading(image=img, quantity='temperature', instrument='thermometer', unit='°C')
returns 25 °C
